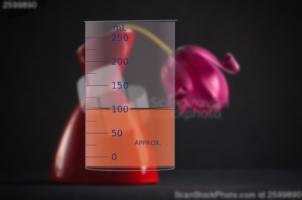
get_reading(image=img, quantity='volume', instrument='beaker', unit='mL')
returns 100 mL
